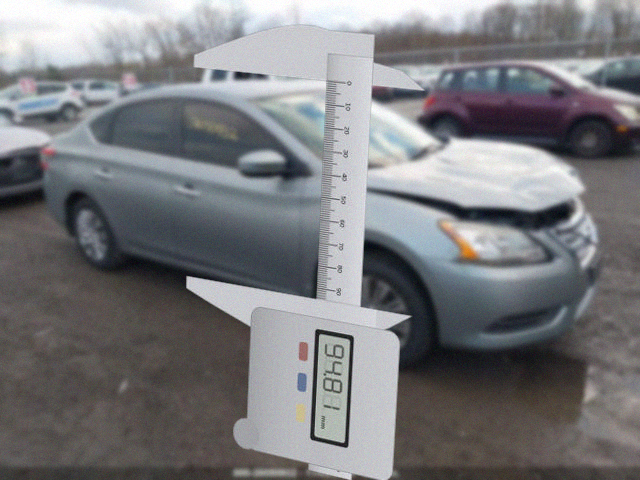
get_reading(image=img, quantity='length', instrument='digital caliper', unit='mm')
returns 94.81 mm
